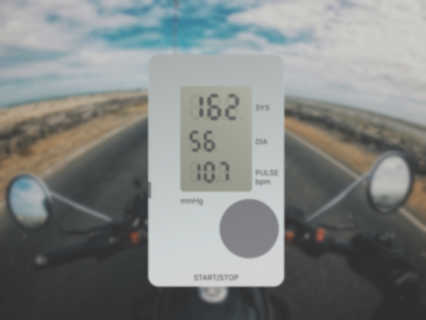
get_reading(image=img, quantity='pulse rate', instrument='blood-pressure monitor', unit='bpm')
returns 107 bpm
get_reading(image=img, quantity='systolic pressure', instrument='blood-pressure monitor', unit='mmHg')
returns 162 mmHg
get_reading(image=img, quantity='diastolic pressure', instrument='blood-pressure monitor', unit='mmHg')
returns 56 mmHg
